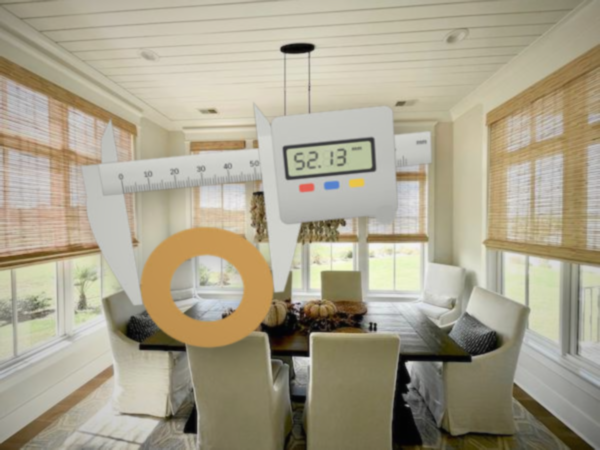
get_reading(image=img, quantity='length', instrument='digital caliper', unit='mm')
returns 52.13 mm
